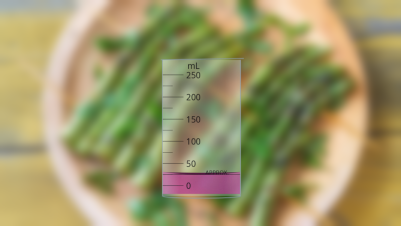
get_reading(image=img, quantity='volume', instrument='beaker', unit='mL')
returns 25 mL
